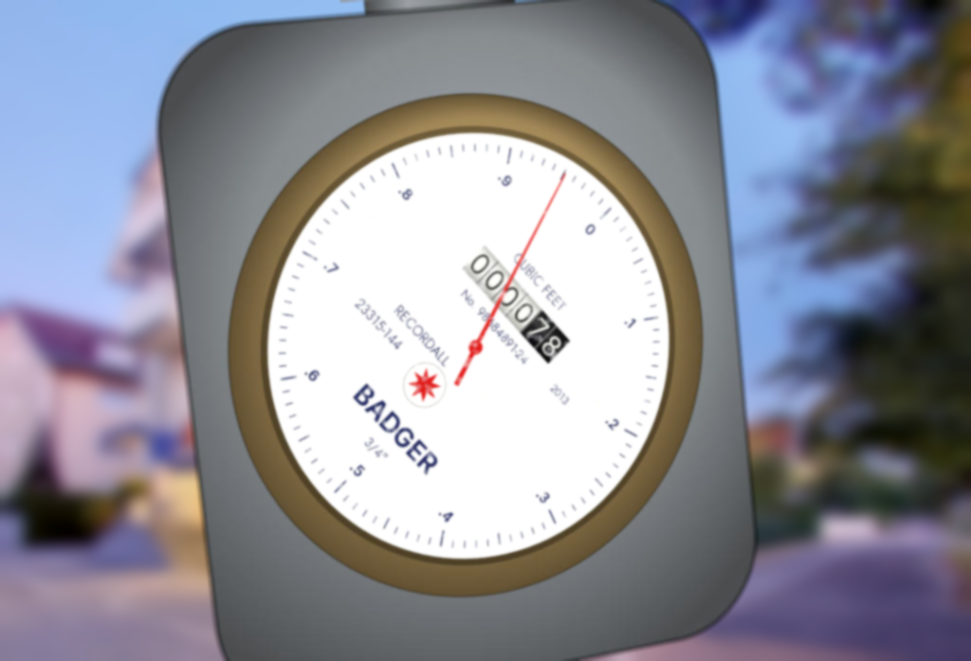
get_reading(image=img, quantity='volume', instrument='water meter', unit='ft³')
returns 77.95 ft³
